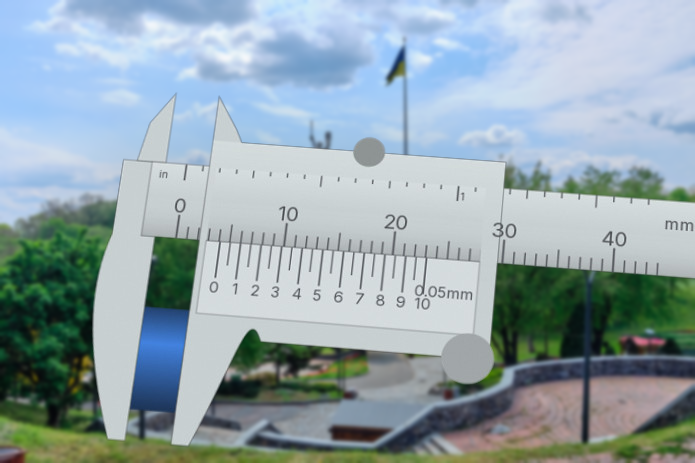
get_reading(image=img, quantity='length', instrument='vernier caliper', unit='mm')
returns 4.1 mm
